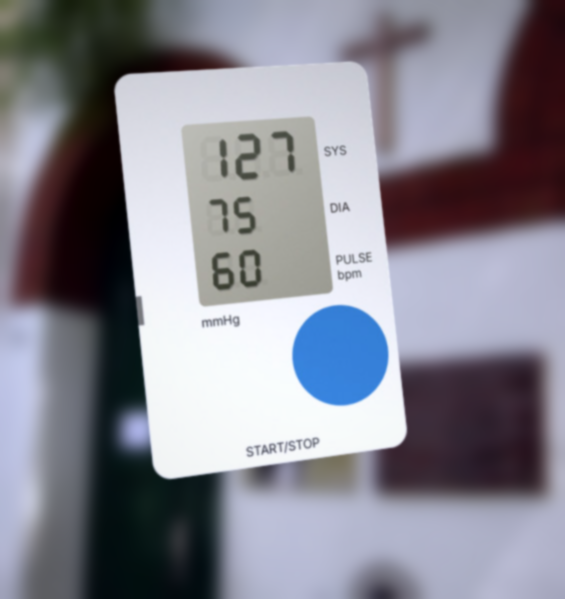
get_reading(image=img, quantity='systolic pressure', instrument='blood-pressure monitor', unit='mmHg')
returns 127 mmHg
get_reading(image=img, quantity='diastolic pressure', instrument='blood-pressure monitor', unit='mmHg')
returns 75 mmHg
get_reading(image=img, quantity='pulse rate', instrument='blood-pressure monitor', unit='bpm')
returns 60 bpm
